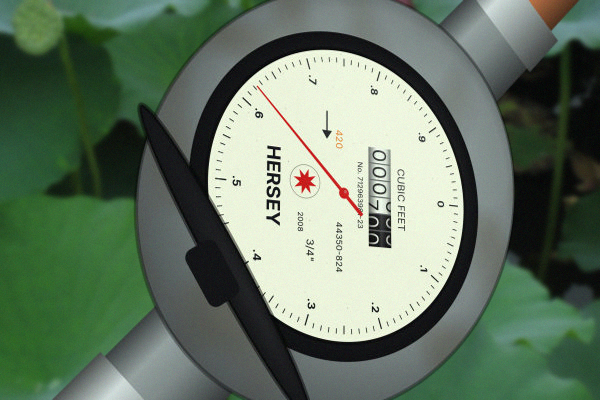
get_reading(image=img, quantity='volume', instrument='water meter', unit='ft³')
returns 699.62 ft³
